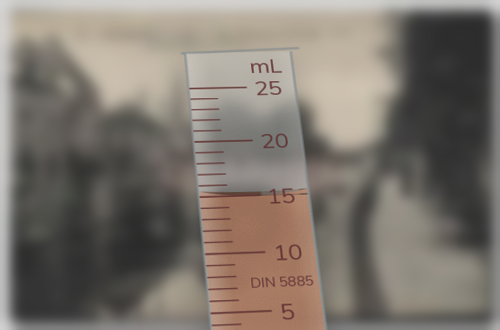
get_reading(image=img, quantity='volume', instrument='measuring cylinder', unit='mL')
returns 15 mL
